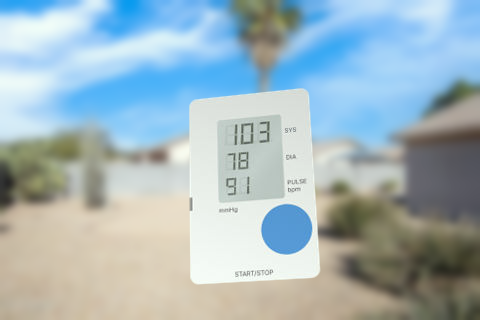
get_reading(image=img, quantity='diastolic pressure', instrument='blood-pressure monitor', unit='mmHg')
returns 78 mmHg
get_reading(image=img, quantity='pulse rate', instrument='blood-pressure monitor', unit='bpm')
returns 91 bpm
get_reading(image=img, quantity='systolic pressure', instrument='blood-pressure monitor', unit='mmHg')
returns 103 mmHg
